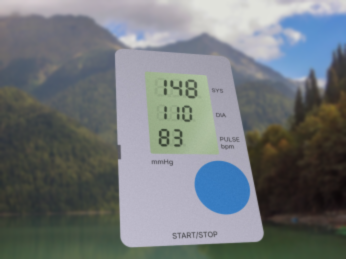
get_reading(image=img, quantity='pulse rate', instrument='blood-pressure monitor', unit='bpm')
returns 83 bpm
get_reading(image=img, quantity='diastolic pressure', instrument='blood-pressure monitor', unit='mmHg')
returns 110 mmHg
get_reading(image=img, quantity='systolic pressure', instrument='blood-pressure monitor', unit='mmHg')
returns 148 mmHg
